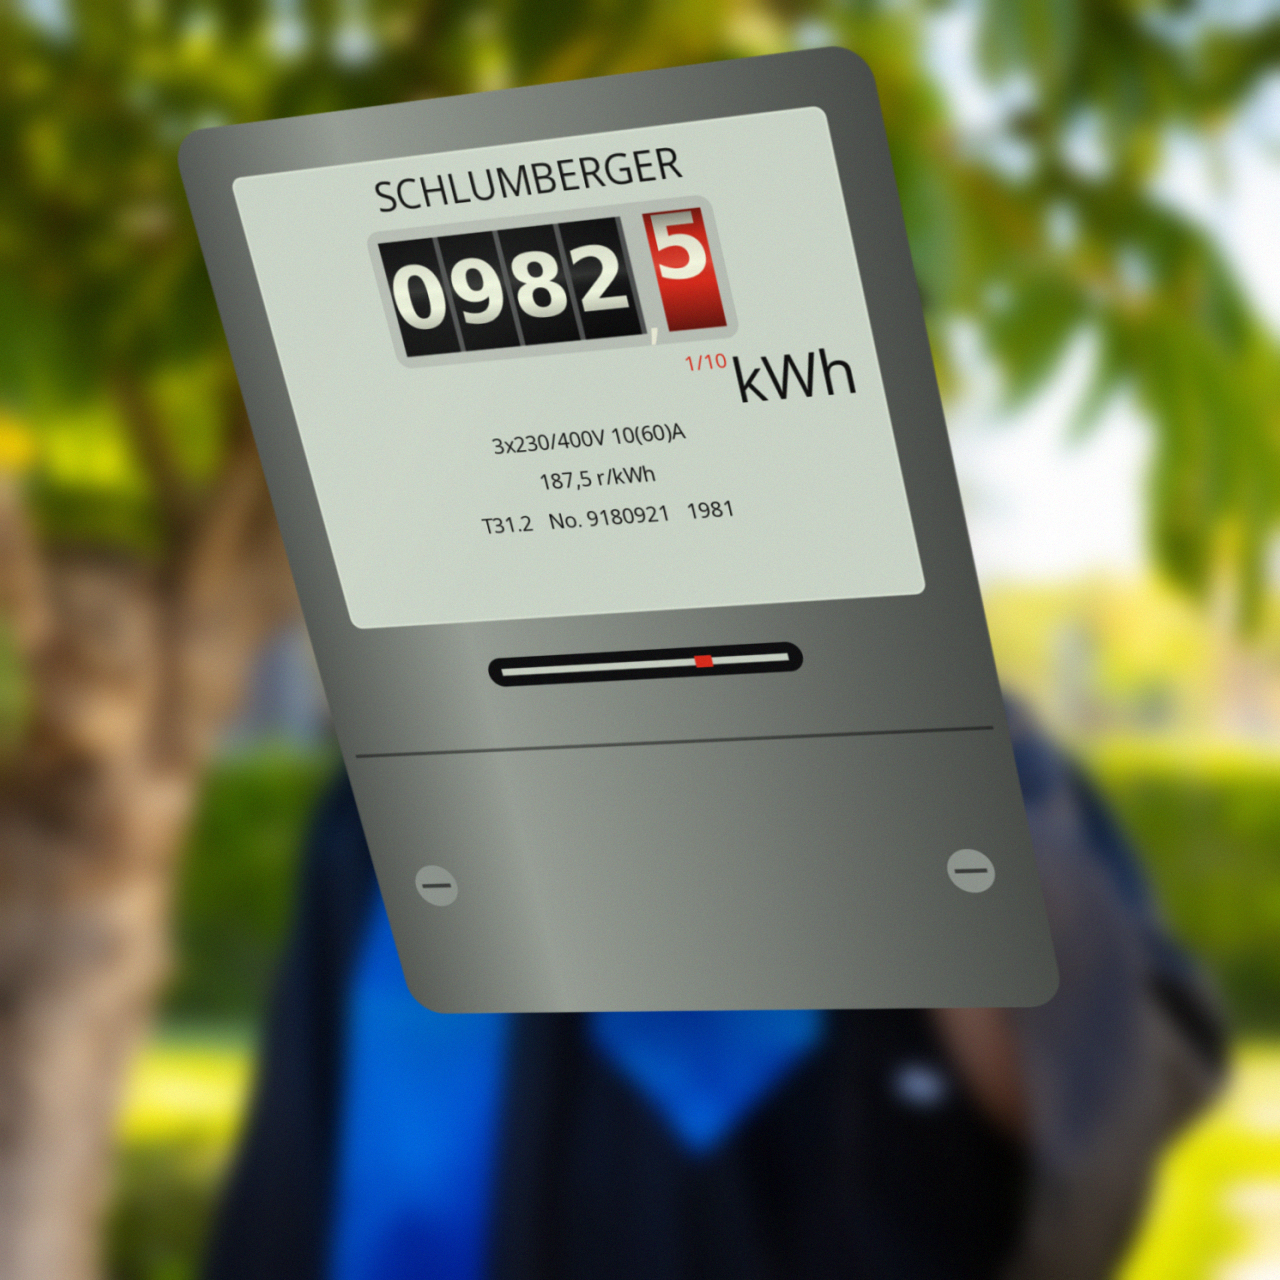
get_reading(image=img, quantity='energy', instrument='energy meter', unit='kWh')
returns 982.5 kWh
